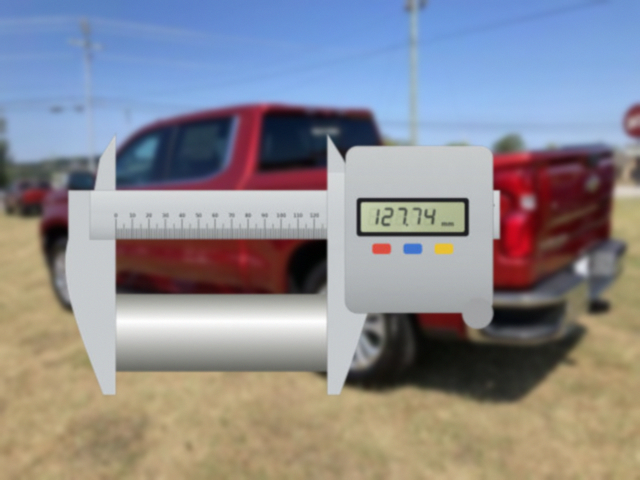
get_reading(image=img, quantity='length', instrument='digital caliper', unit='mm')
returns 127.74 mm
